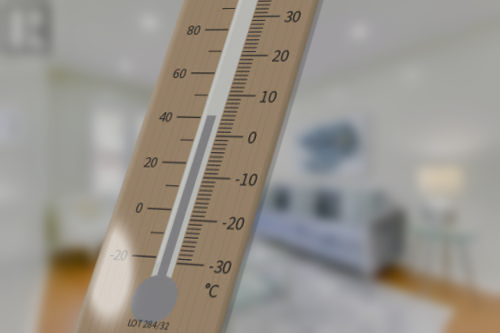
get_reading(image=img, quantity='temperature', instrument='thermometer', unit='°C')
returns 5 °C
